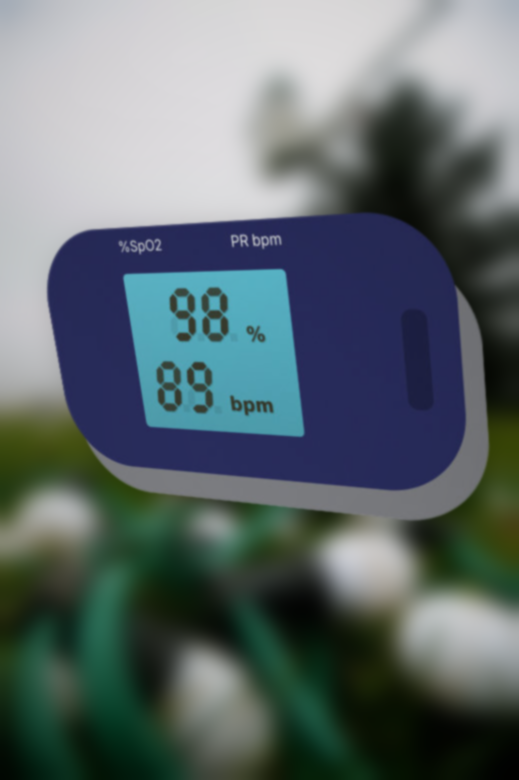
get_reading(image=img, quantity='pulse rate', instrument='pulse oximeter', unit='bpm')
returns 89 bpm
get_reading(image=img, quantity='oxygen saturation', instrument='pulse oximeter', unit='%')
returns 98 %
